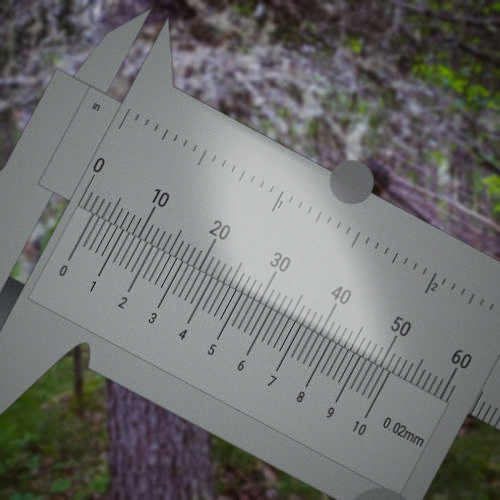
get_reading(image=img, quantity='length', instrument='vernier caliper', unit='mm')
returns 2.6 mm
